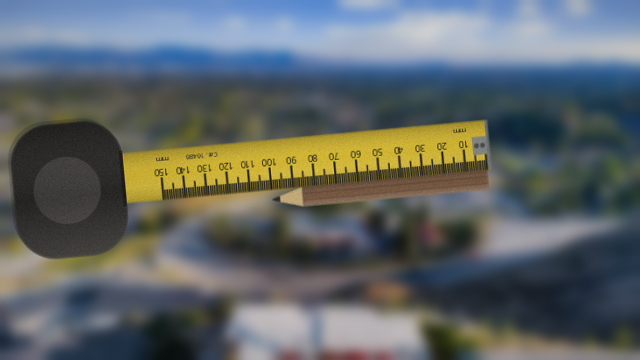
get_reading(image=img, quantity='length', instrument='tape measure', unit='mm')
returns 100 mm
